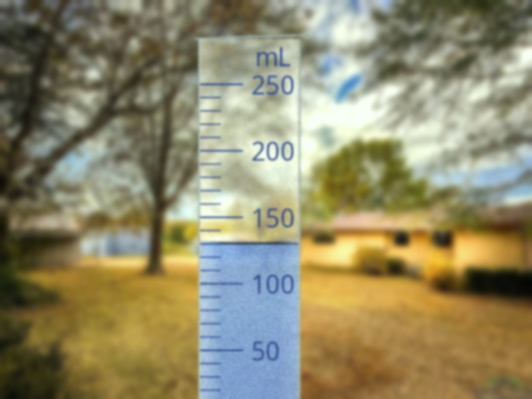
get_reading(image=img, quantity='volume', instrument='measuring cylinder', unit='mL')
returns 130 mL
